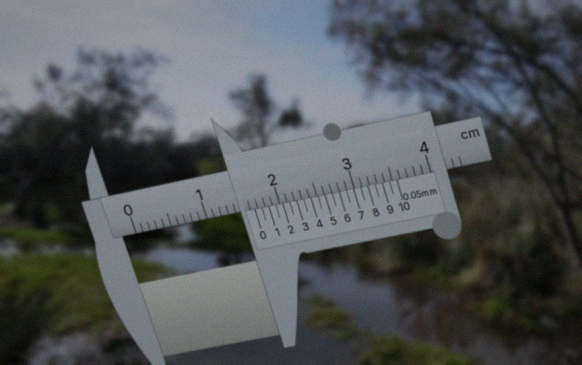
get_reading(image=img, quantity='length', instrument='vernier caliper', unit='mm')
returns 16.6 mm
